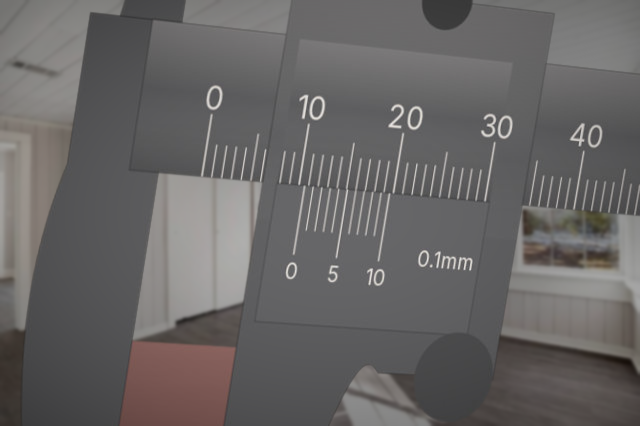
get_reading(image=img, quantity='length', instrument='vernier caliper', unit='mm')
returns 10.6 mm
